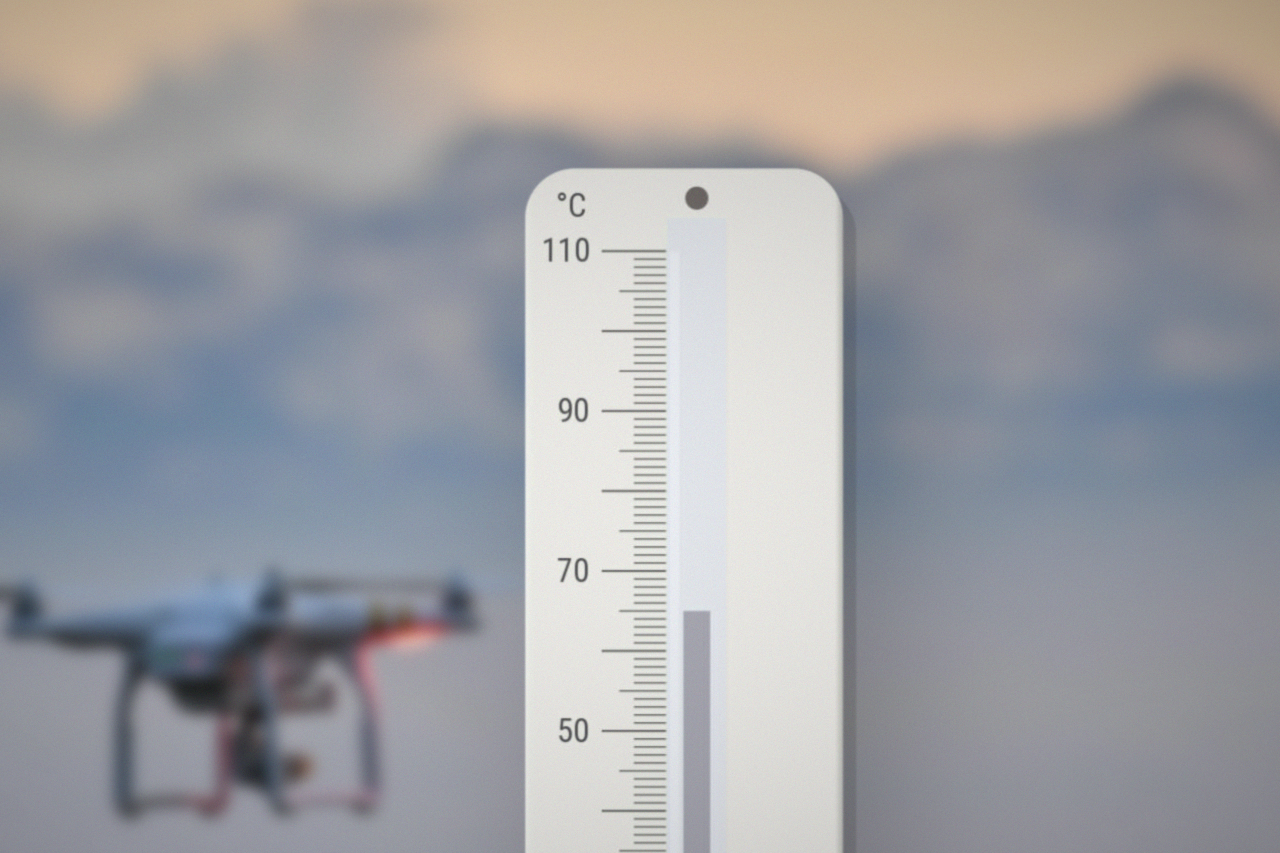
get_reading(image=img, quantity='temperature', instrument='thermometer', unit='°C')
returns 65 °C
